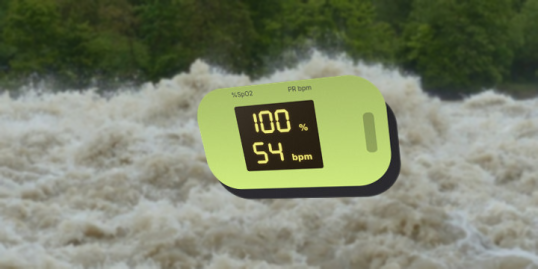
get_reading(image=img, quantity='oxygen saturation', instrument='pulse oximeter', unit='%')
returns 100 %
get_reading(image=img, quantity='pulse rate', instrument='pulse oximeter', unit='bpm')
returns 54 bpm
